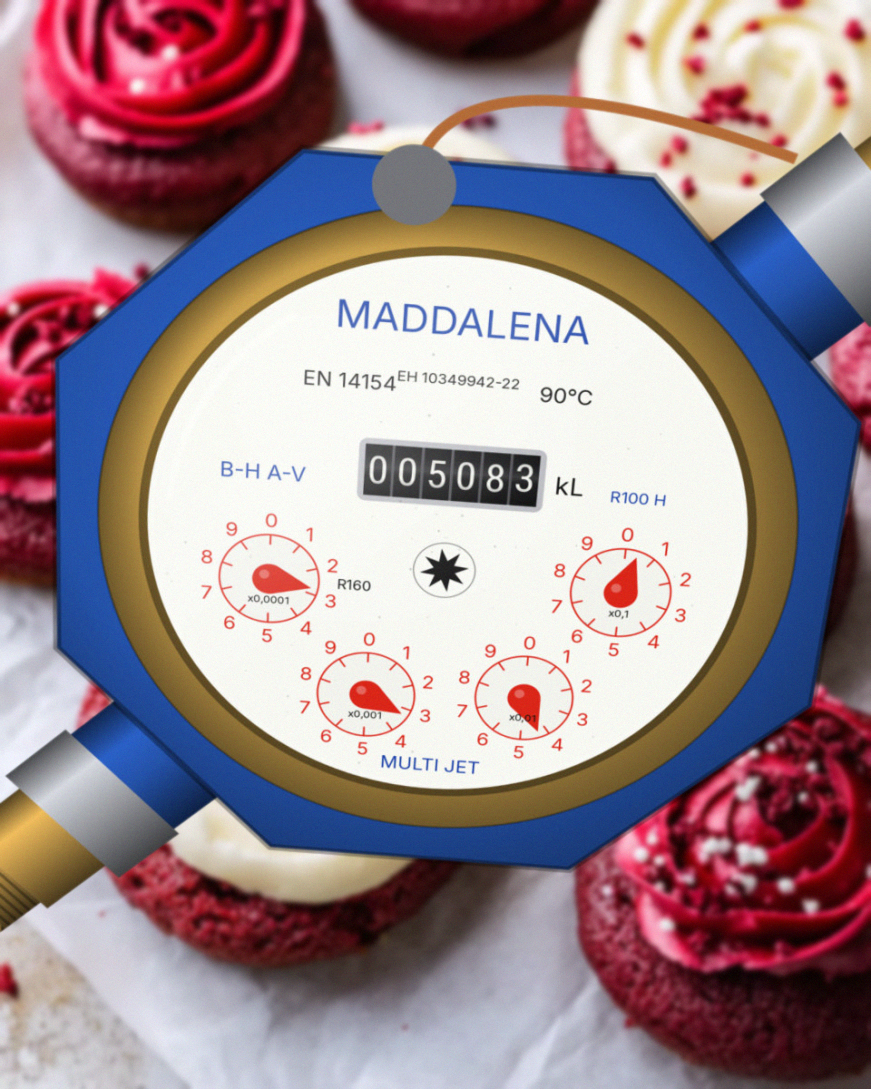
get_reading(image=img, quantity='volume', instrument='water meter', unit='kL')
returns 5083.0432 kL
